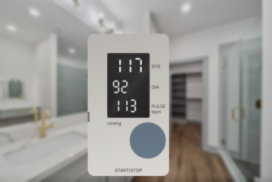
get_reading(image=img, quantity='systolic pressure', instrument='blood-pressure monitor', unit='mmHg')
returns 117 mmHg
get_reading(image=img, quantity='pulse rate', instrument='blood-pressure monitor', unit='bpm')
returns 113 bpm
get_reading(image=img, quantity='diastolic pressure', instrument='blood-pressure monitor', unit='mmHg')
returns 92 mmHg
